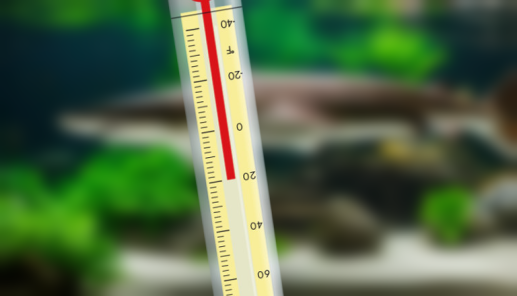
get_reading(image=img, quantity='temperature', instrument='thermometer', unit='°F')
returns 20 °F
